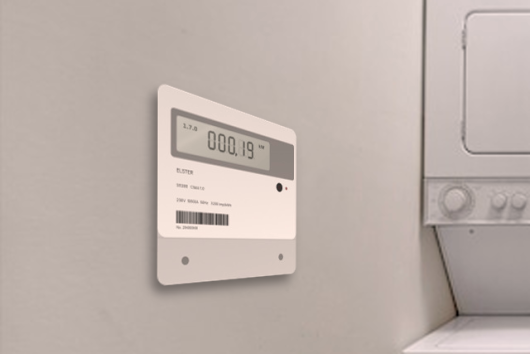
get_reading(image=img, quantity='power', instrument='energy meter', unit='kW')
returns 0.19 kW
